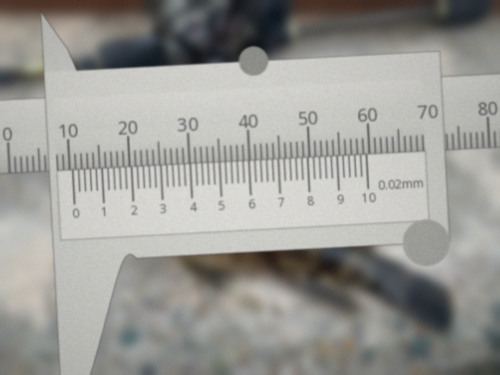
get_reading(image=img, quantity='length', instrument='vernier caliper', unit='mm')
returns 10.5 mm
